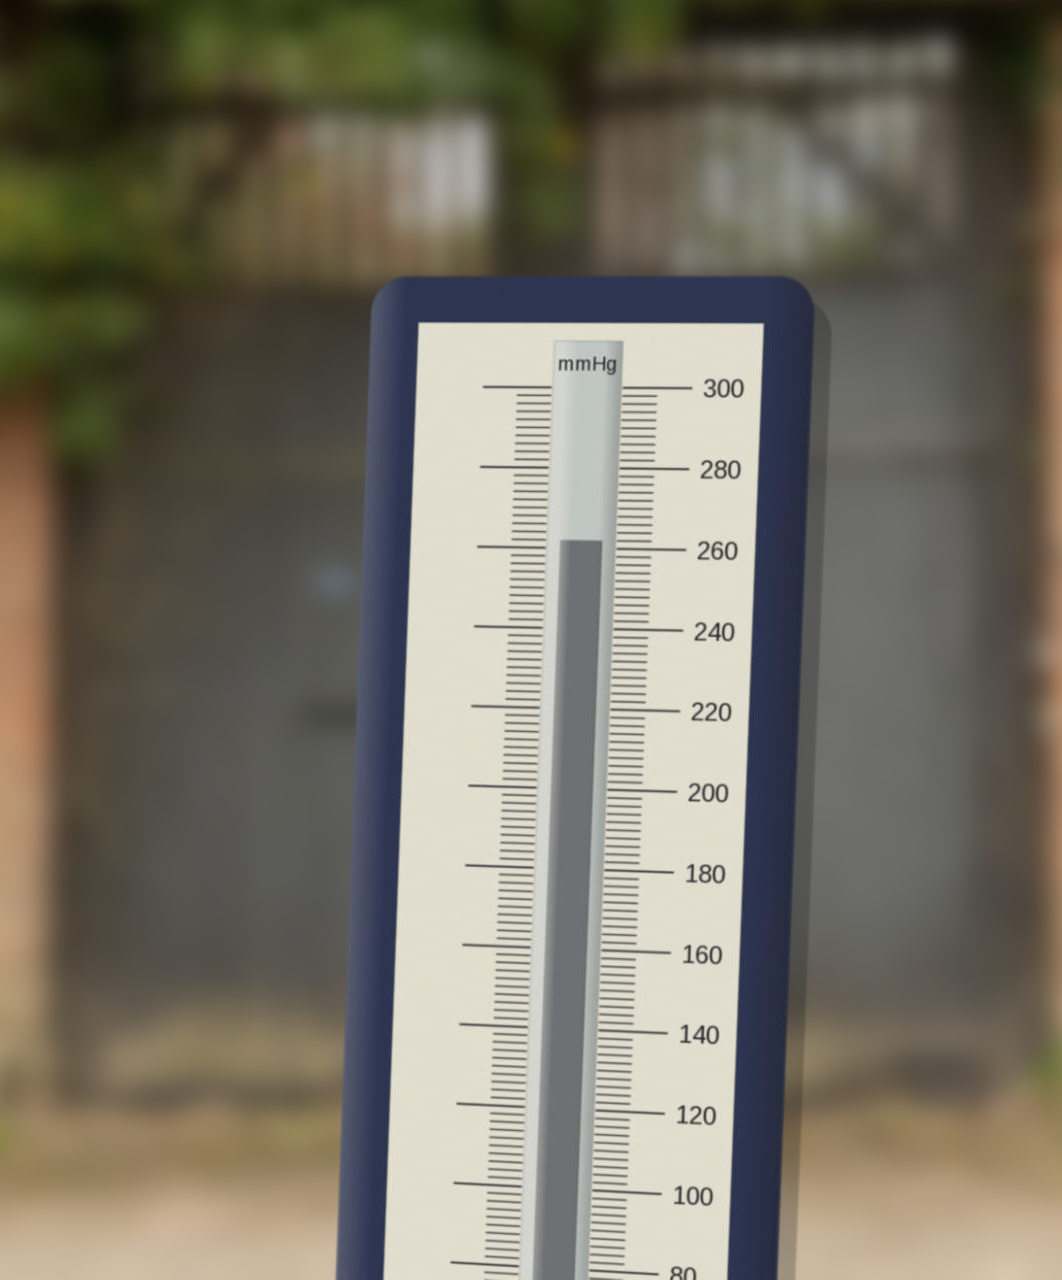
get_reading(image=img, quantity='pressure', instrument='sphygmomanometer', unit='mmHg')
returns 262 mmHg
